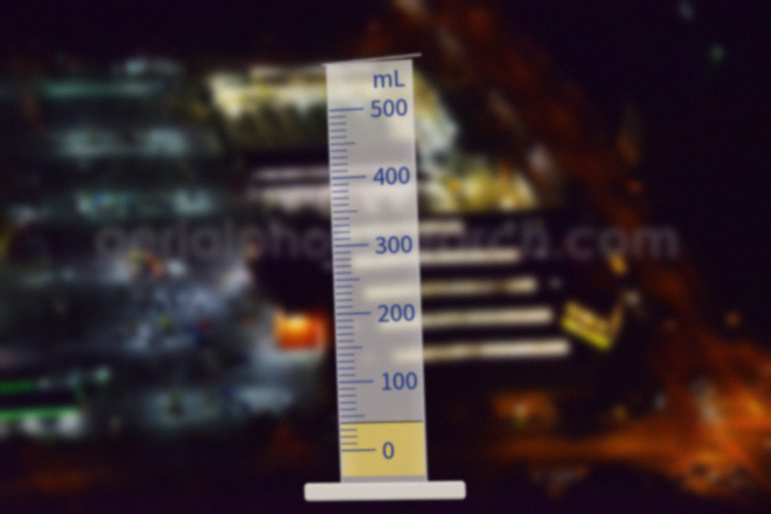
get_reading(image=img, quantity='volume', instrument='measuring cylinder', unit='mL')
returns 40 mL
